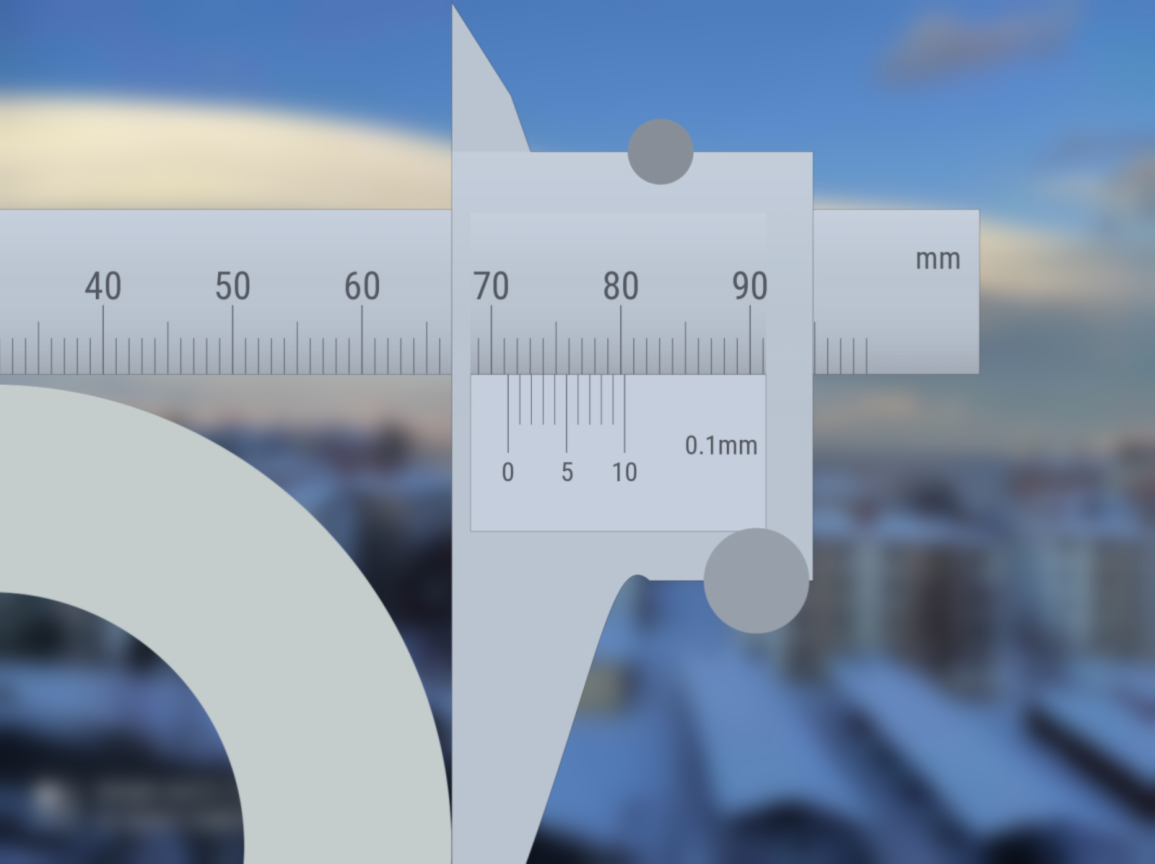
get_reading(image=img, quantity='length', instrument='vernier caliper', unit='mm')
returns 71.3 mm
